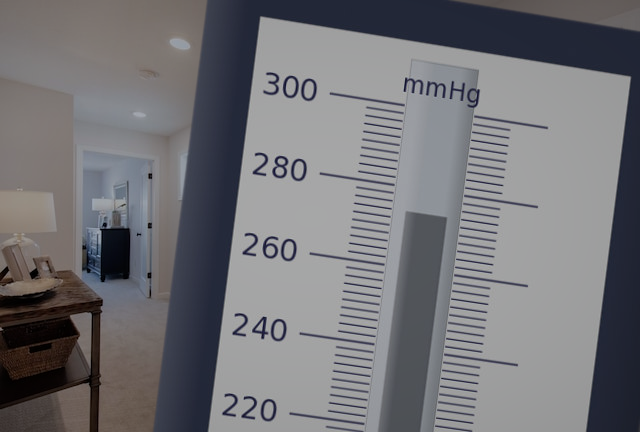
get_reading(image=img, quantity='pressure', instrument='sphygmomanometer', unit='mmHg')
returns 274 mmHg
